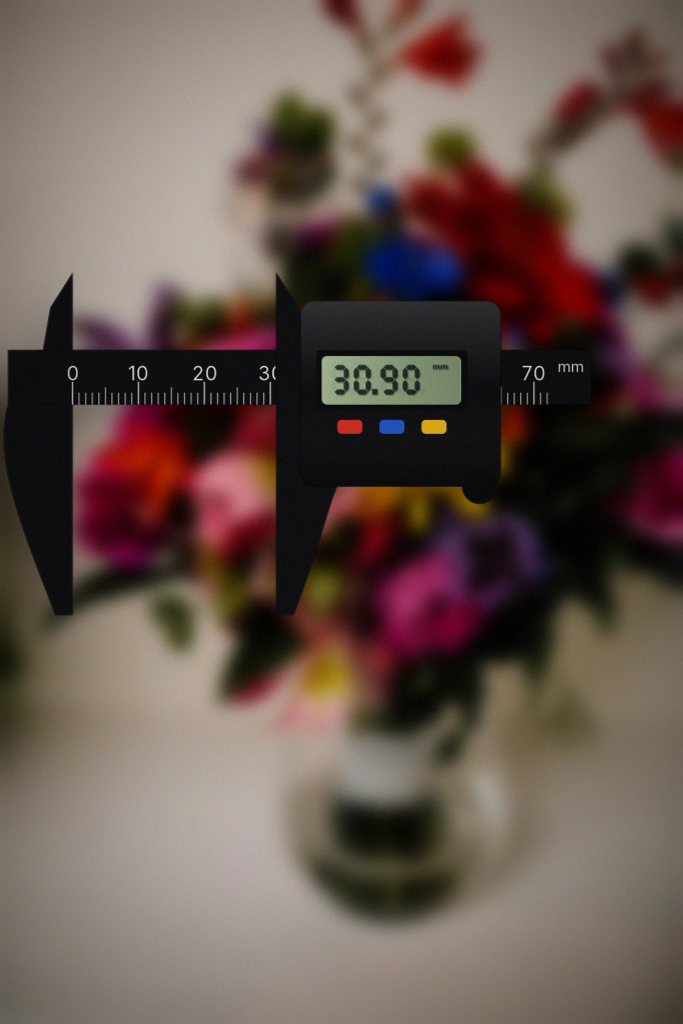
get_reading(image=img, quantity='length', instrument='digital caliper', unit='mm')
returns 30.90 mm
